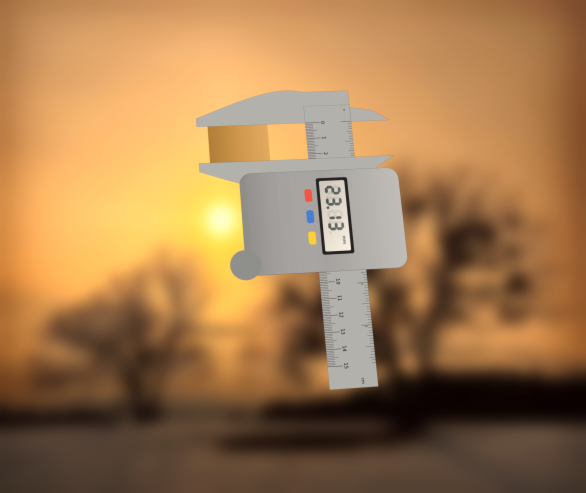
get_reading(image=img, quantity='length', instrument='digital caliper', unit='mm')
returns 23.13 mm
